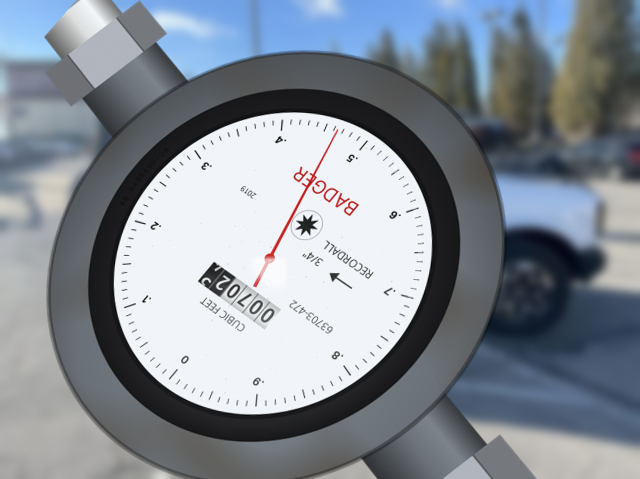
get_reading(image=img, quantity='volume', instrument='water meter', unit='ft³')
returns 7023.46 ft³
